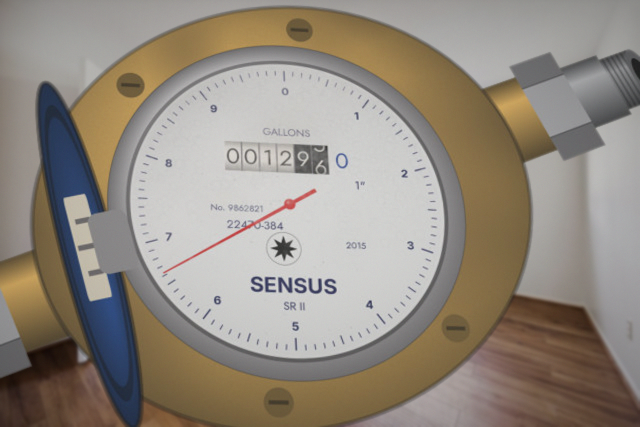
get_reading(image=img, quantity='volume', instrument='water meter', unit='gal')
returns 12956.6 gal
